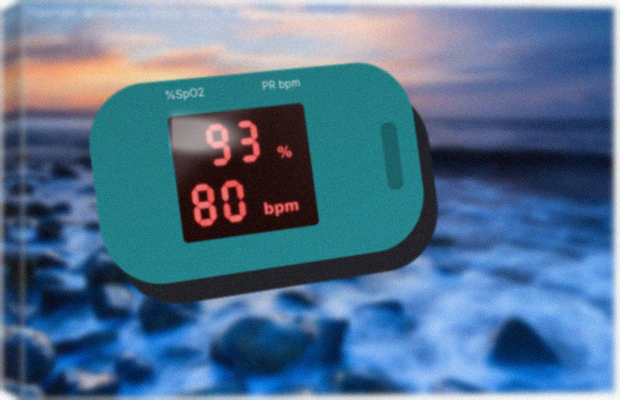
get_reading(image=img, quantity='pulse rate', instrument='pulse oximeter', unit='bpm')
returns 80 bpm
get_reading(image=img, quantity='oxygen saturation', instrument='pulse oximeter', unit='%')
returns 93 %
